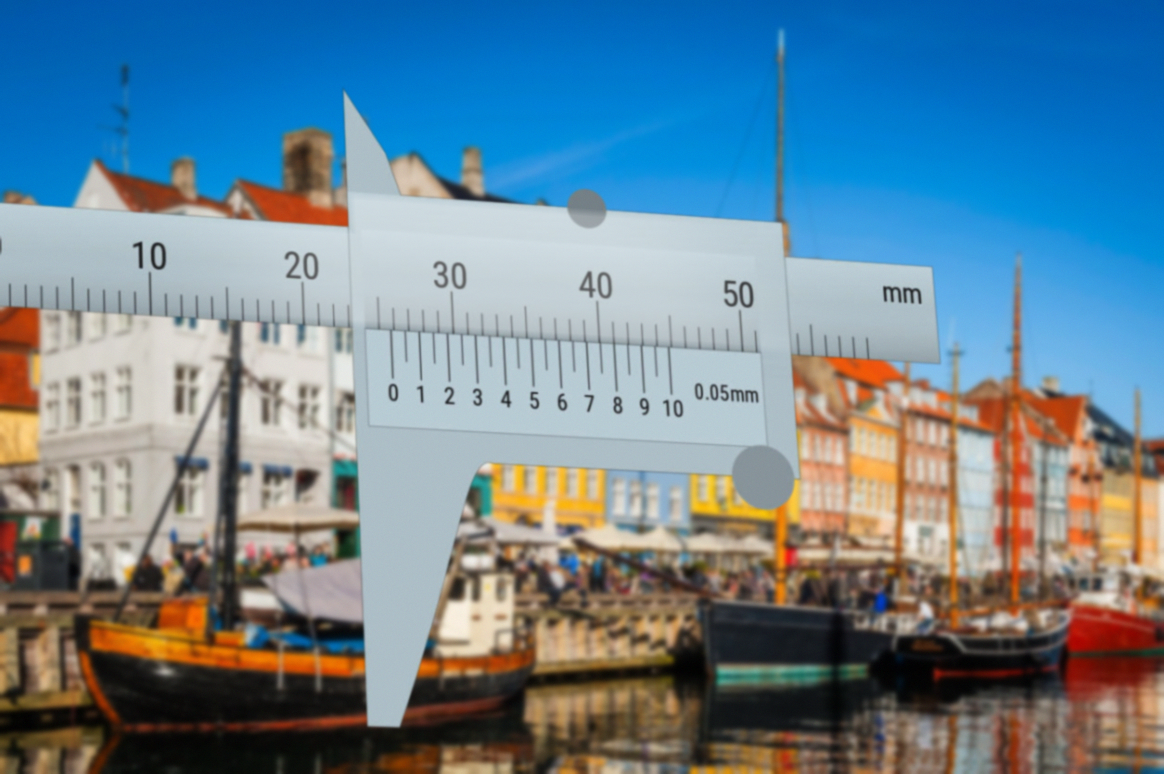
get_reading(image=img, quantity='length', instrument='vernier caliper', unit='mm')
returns 25.8 mm
